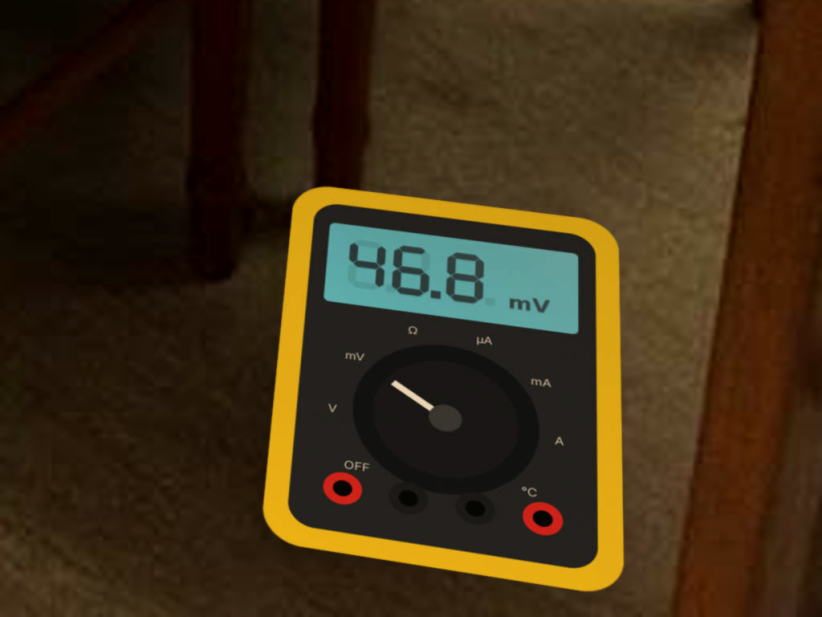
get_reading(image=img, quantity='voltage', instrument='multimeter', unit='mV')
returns 46.8 mV
